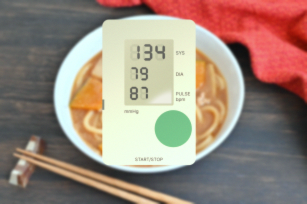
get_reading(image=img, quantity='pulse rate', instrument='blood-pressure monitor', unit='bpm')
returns 87 bpm
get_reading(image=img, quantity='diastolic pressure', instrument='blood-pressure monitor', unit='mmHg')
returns 79 mmHg
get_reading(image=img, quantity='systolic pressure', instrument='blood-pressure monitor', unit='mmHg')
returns 134 mmHg
